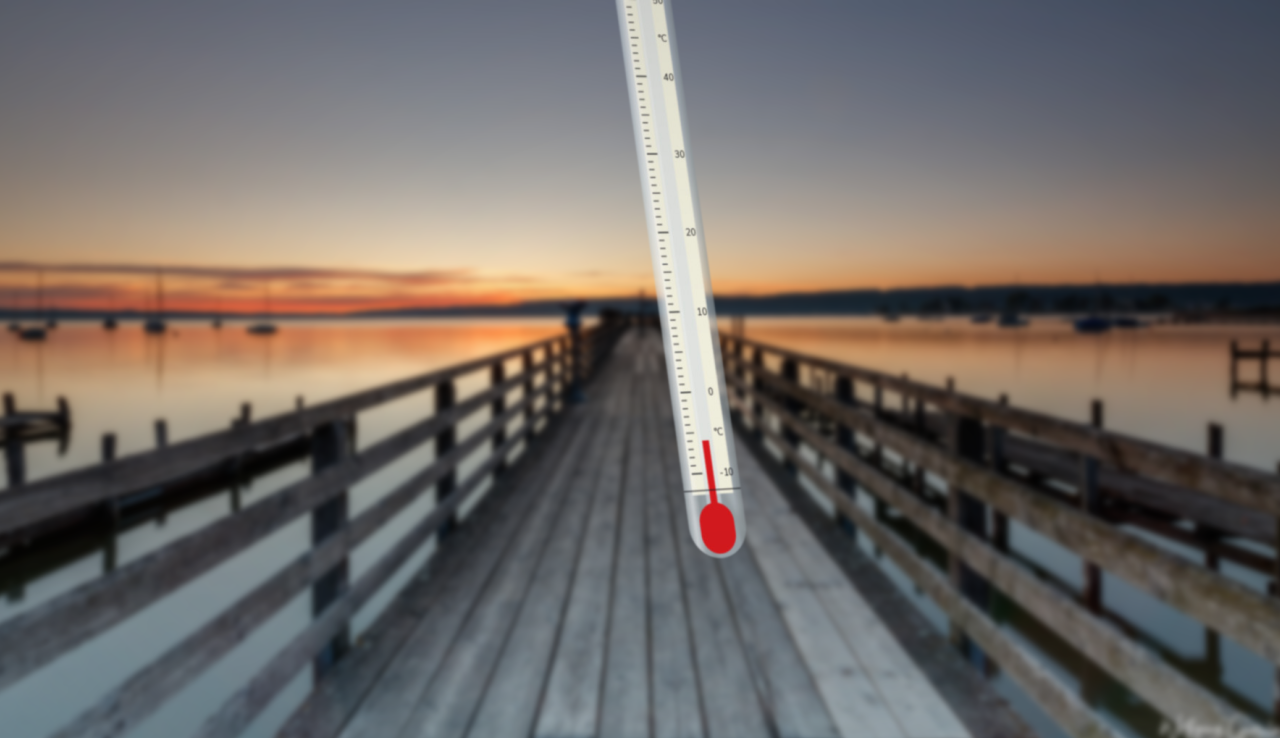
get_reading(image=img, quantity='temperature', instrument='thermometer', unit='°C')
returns -6 °C
